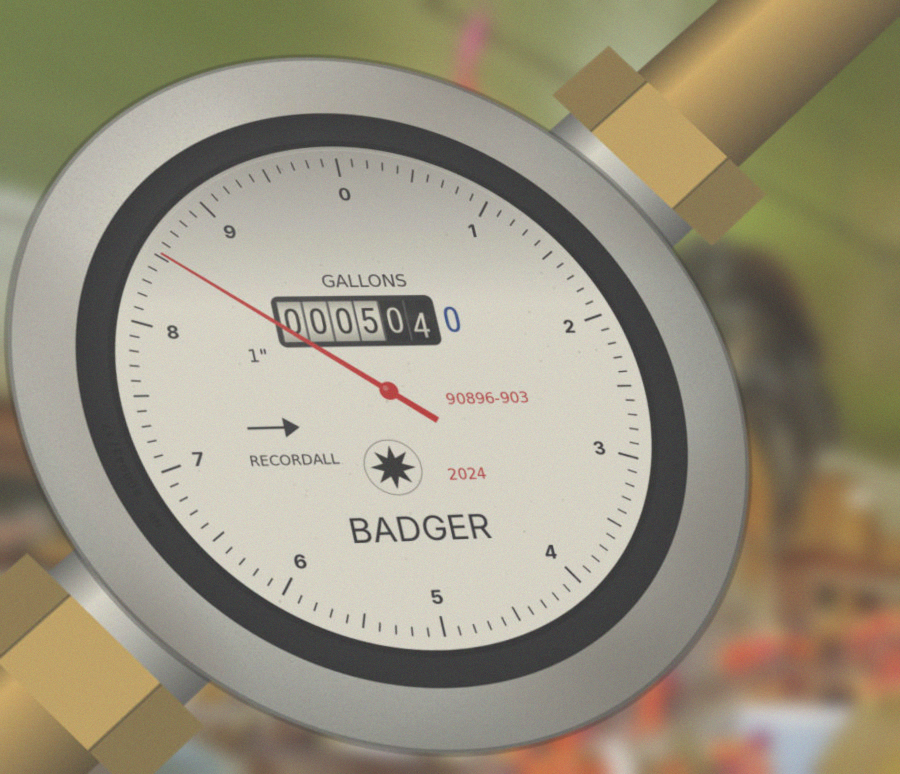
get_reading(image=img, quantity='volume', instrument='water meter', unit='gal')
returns 5038.5 gal
